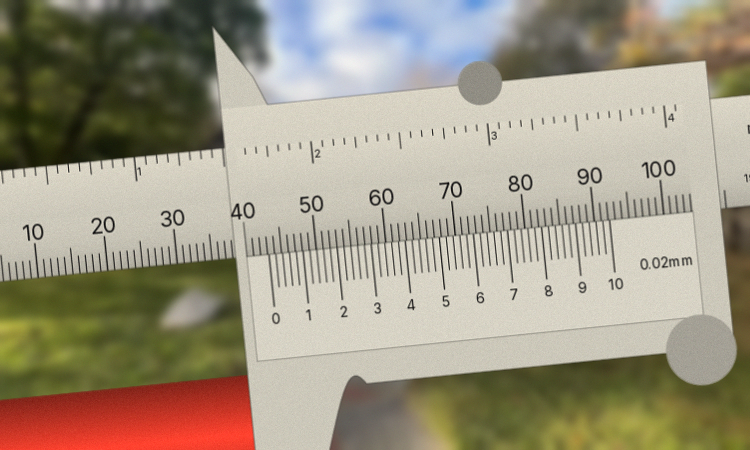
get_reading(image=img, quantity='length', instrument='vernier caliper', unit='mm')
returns 43.2 mm
